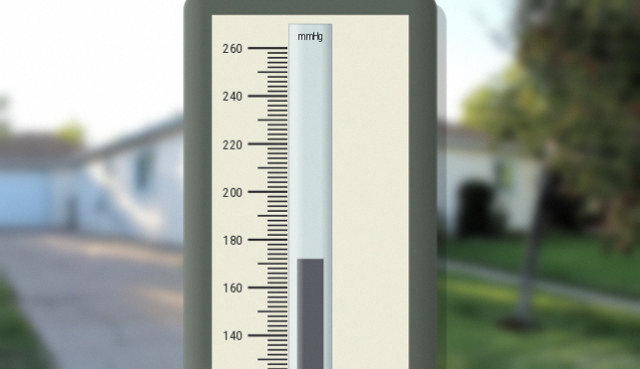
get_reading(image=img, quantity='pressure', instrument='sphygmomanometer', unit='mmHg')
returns 172 mmHg
